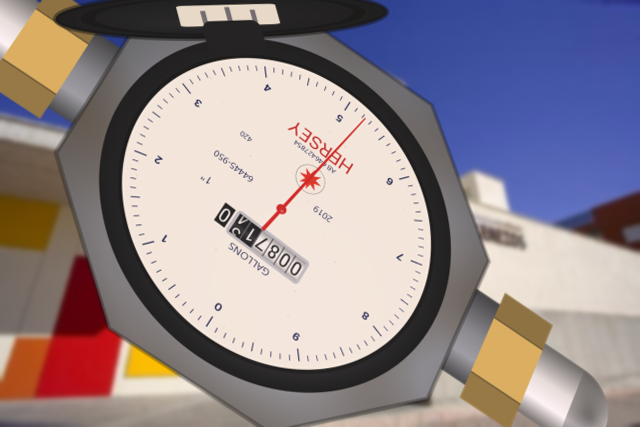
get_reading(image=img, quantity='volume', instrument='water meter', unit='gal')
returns 87135.2 gal
